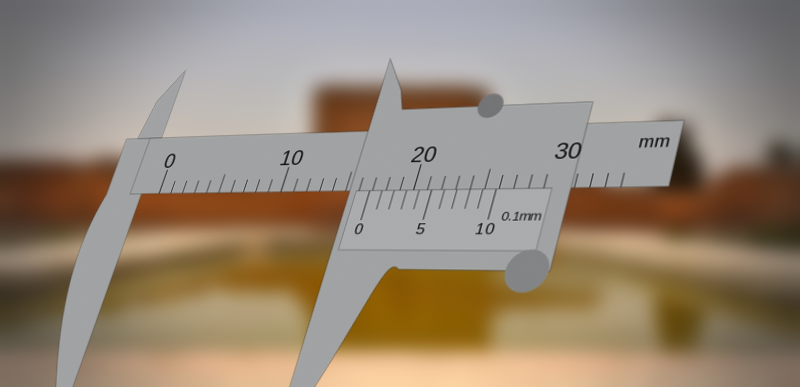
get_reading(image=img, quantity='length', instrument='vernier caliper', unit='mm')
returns 16.8 mm
